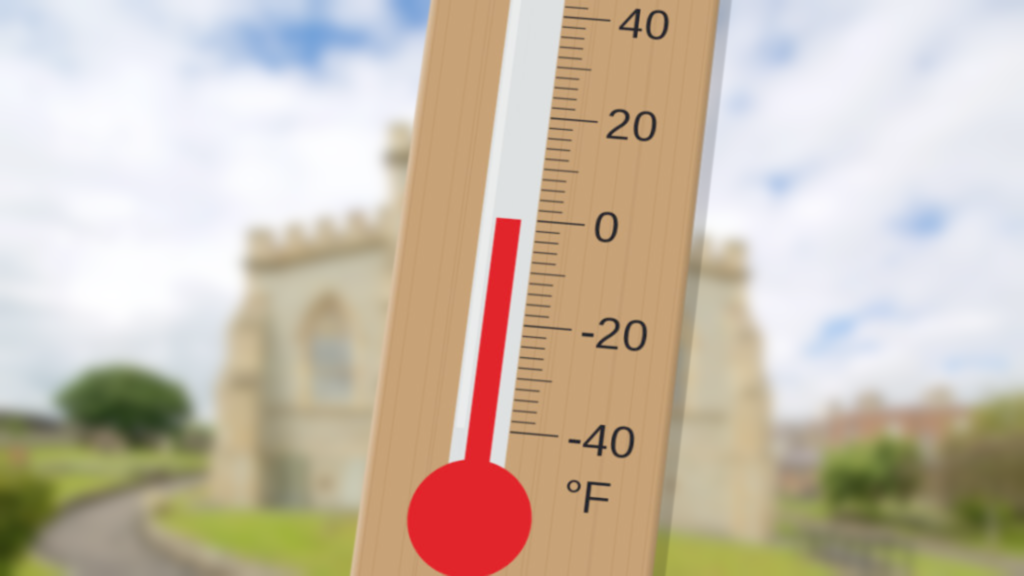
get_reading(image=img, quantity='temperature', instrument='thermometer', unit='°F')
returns 0 °F
